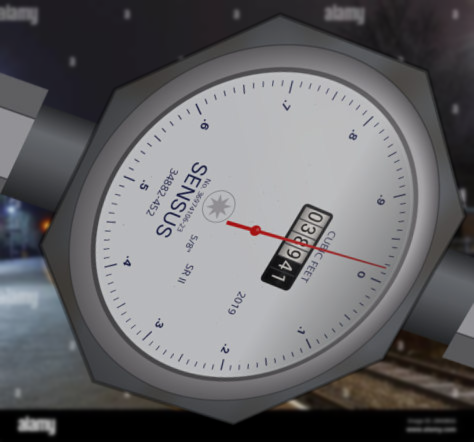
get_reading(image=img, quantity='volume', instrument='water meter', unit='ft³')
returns 38940.98 ft³
